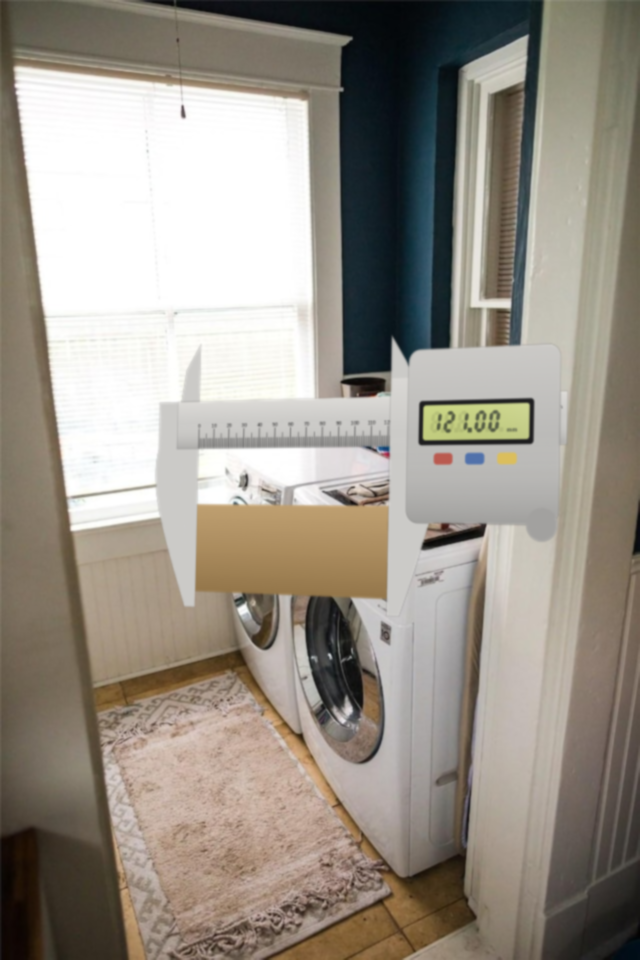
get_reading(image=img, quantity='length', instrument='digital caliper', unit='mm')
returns 121.00 mm
